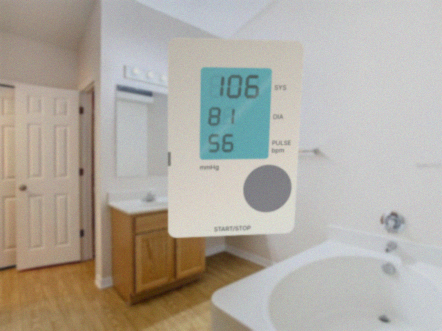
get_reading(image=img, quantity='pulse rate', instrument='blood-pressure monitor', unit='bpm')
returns 56 bpm
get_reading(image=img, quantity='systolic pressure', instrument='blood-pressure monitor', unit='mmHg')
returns 106 mmHg
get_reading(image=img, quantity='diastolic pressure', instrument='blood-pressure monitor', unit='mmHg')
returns 81 mmHg
